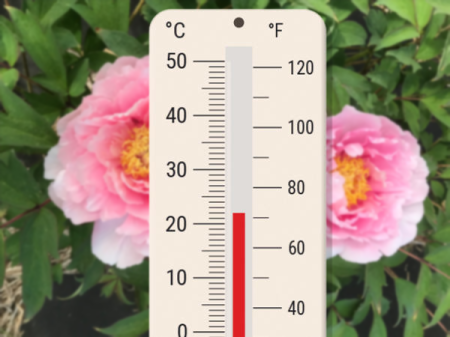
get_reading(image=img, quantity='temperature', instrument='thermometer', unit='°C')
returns 22 °C
